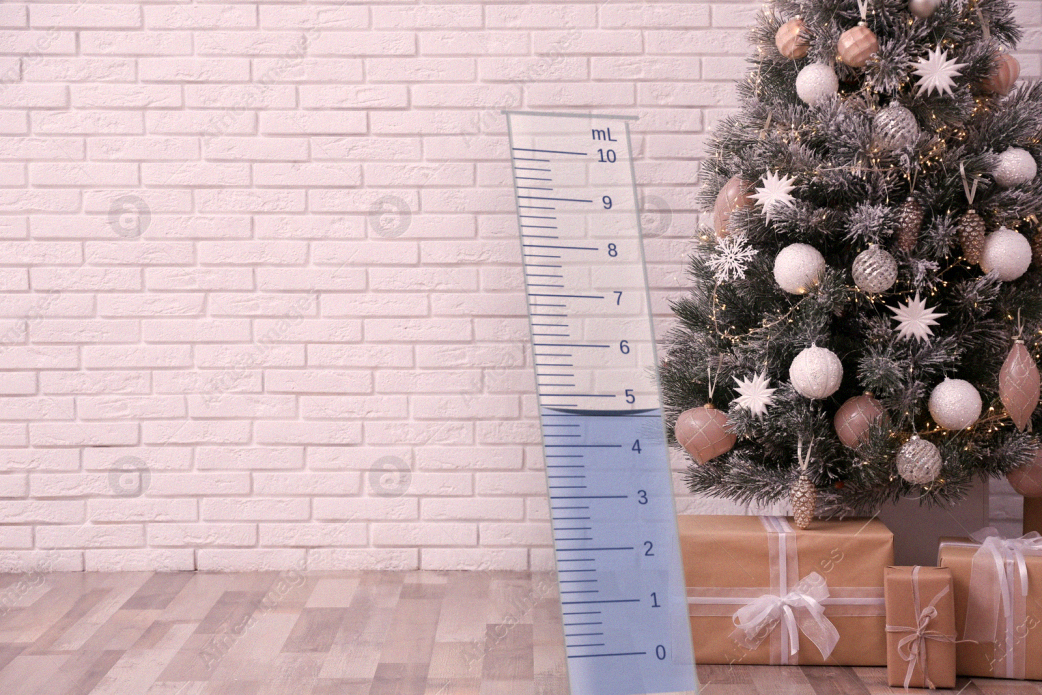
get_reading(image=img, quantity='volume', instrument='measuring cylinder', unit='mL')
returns 4.6 mL
